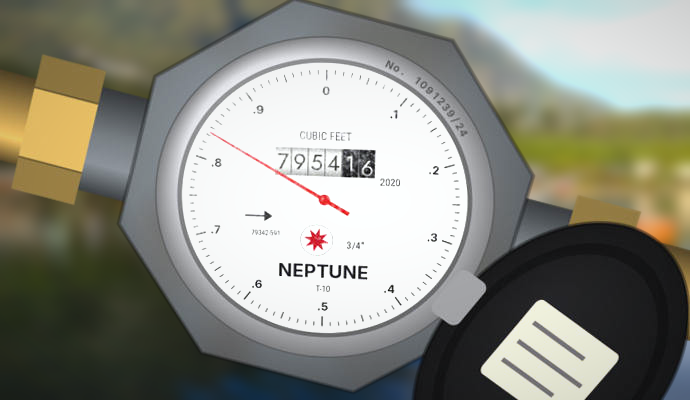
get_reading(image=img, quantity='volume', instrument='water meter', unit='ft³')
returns 795415.83 ft³
